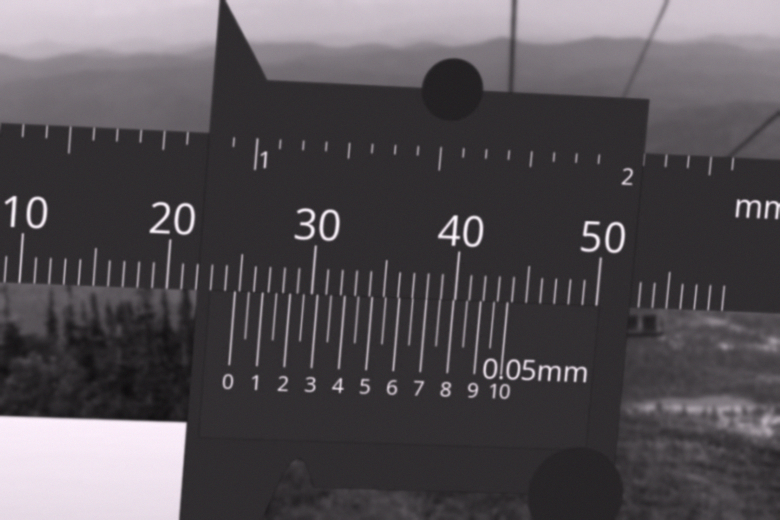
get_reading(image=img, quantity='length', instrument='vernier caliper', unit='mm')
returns 24.7 mm
